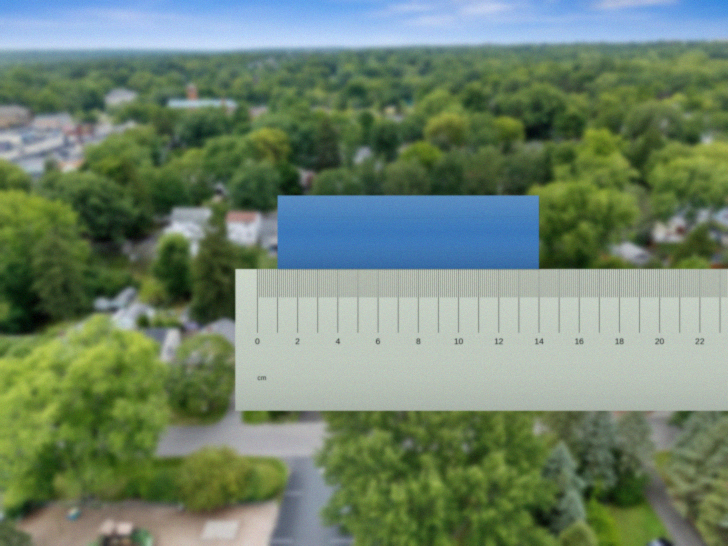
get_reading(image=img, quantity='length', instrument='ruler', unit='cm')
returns 13 cm
